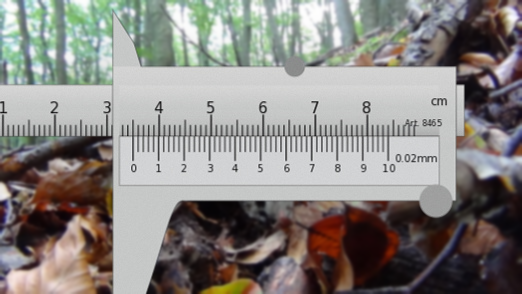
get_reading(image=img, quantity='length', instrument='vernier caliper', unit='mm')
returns 35.0 mm
